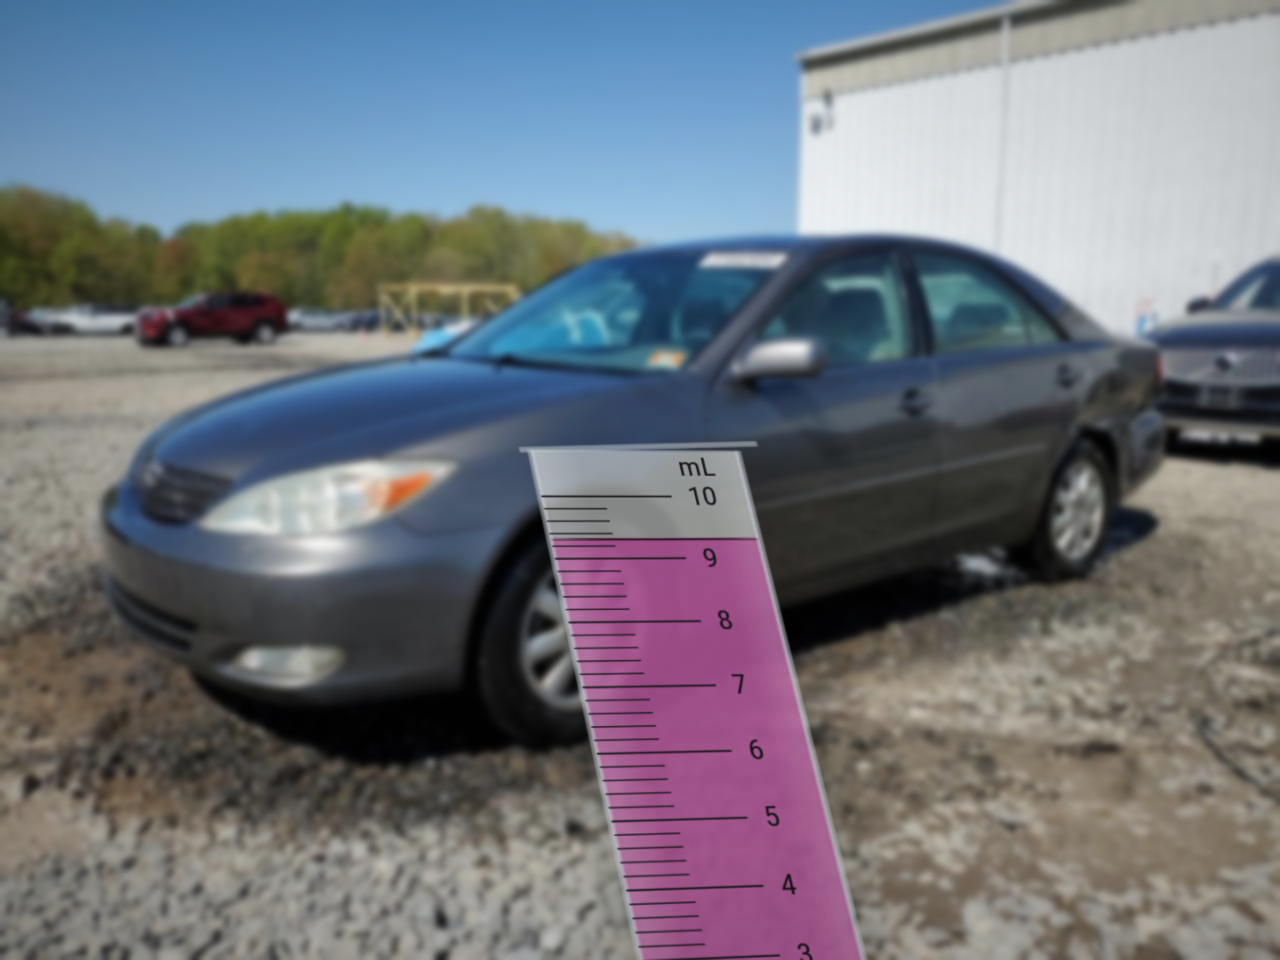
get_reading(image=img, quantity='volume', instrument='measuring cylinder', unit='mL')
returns 9.3 mL
